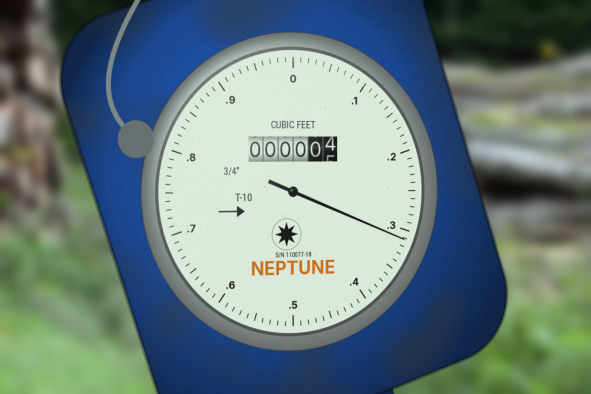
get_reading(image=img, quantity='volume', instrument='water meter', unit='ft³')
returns 4.31 ft³
